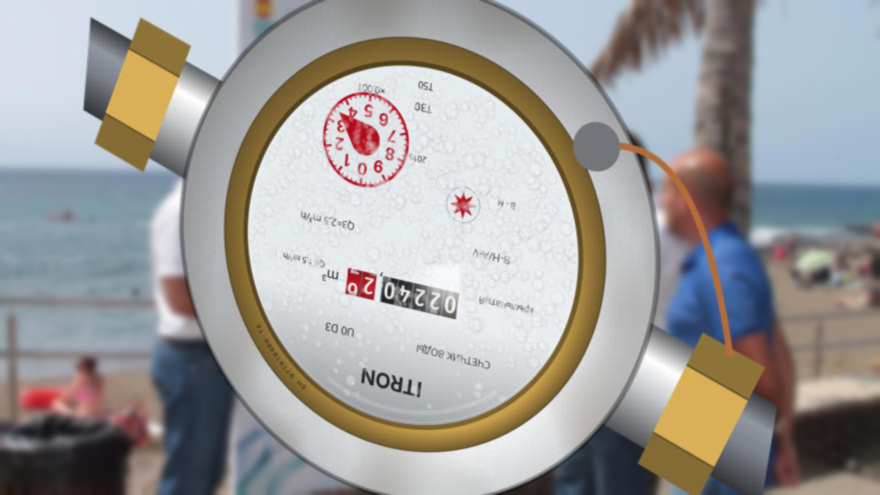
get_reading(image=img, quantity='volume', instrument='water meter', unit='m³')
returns 2240.263 m³
